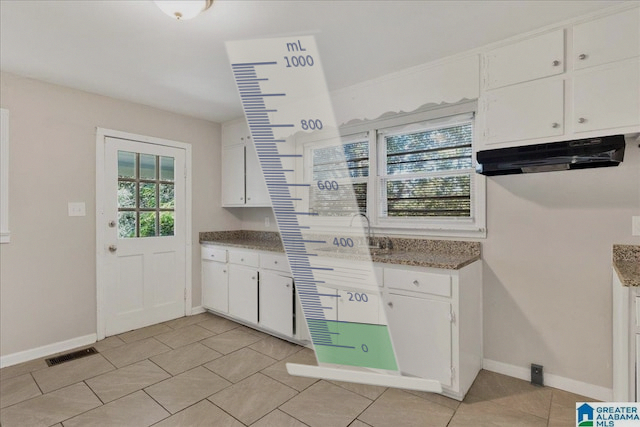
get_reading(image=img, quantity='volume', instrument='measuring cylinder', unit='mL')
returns 100 mL
